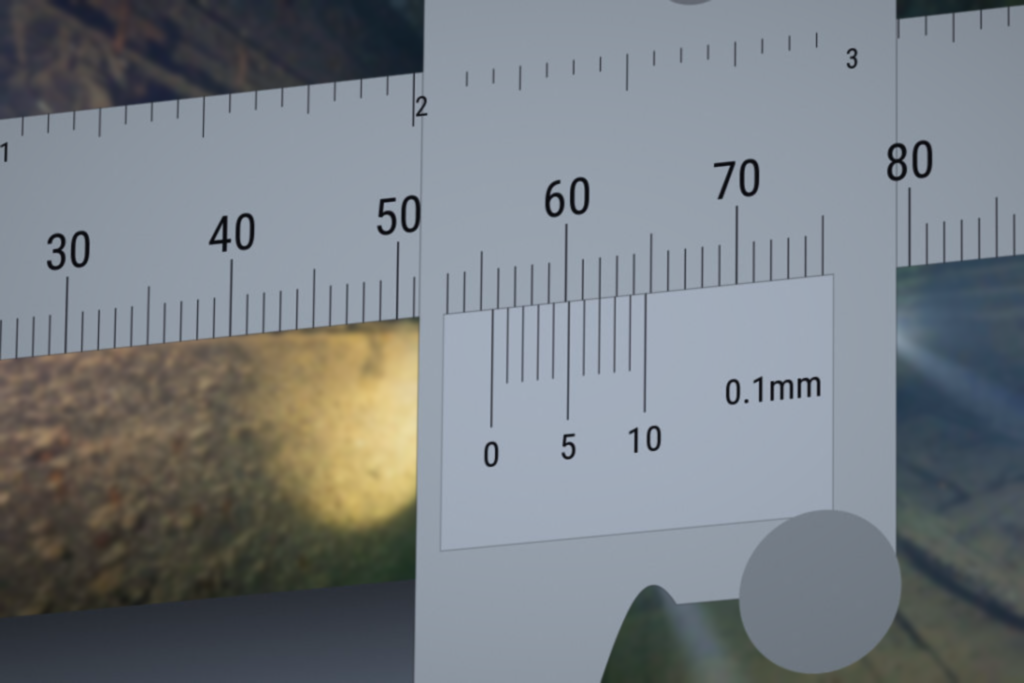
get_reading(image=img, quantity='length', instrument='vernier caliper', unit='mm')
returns 55.7 mm
